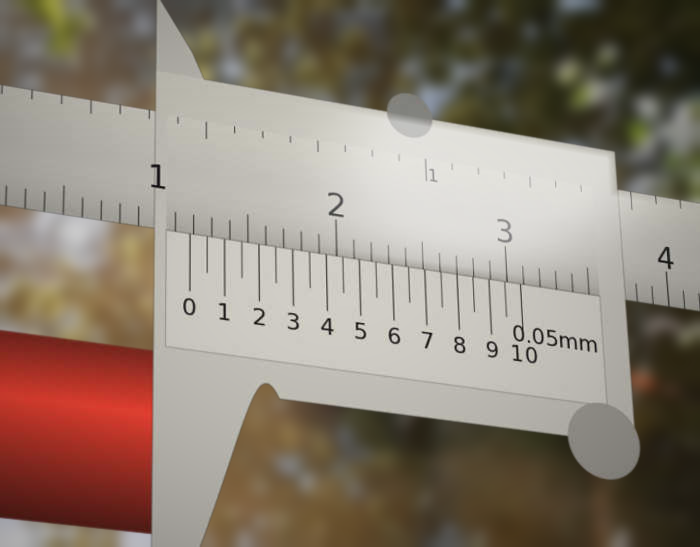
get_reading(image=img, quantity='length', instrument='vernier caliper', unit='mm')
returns 11.8 mm
